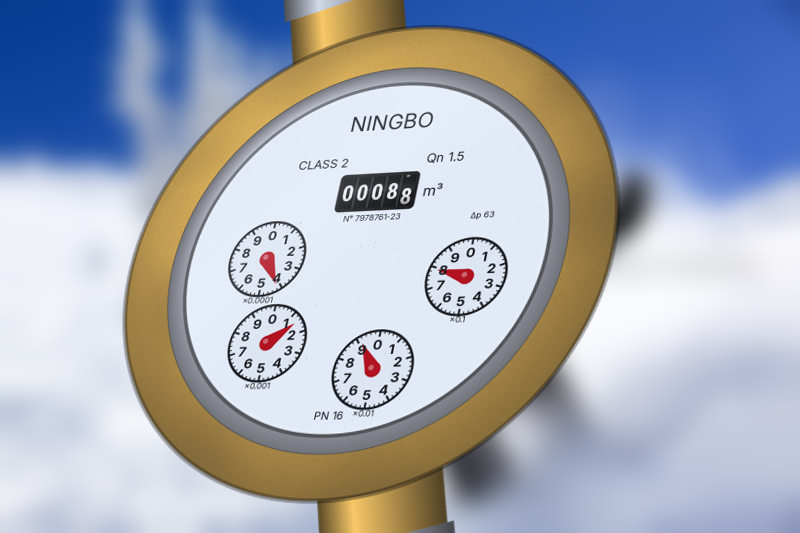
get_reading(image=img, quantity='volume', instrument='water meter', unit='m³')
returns 87.7914 m³
